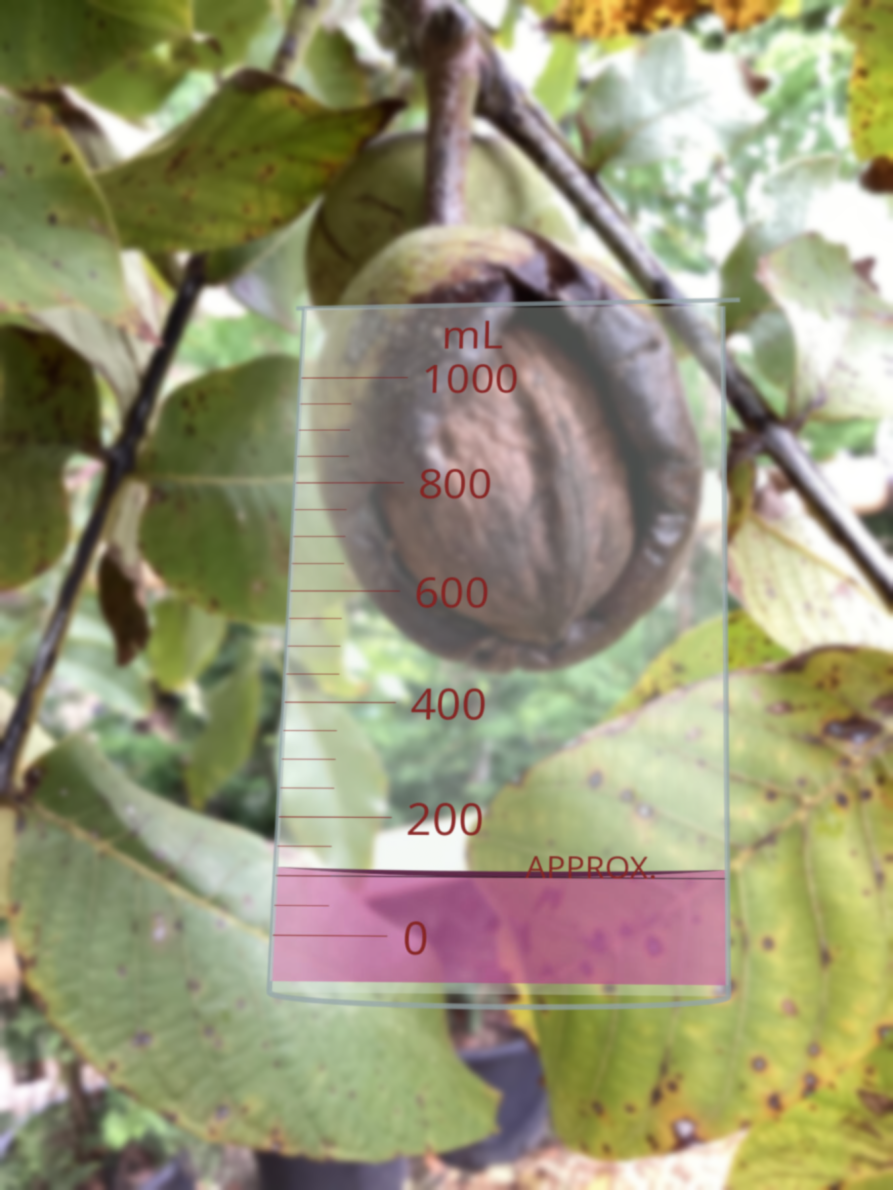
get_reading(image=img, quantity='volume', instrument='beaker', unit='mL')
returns 100 mL
